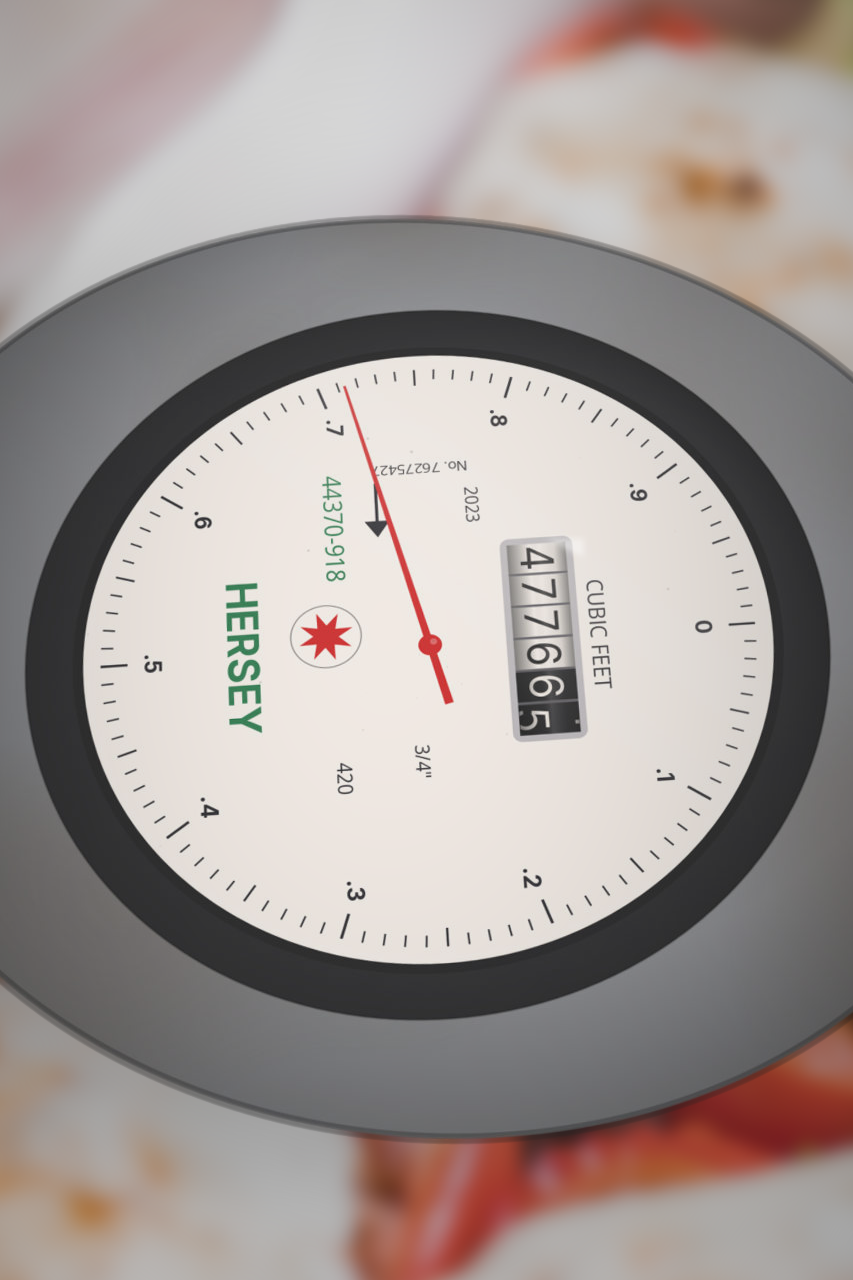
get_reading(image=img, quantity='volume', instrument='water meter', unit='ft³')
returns 477664.71 ft³
